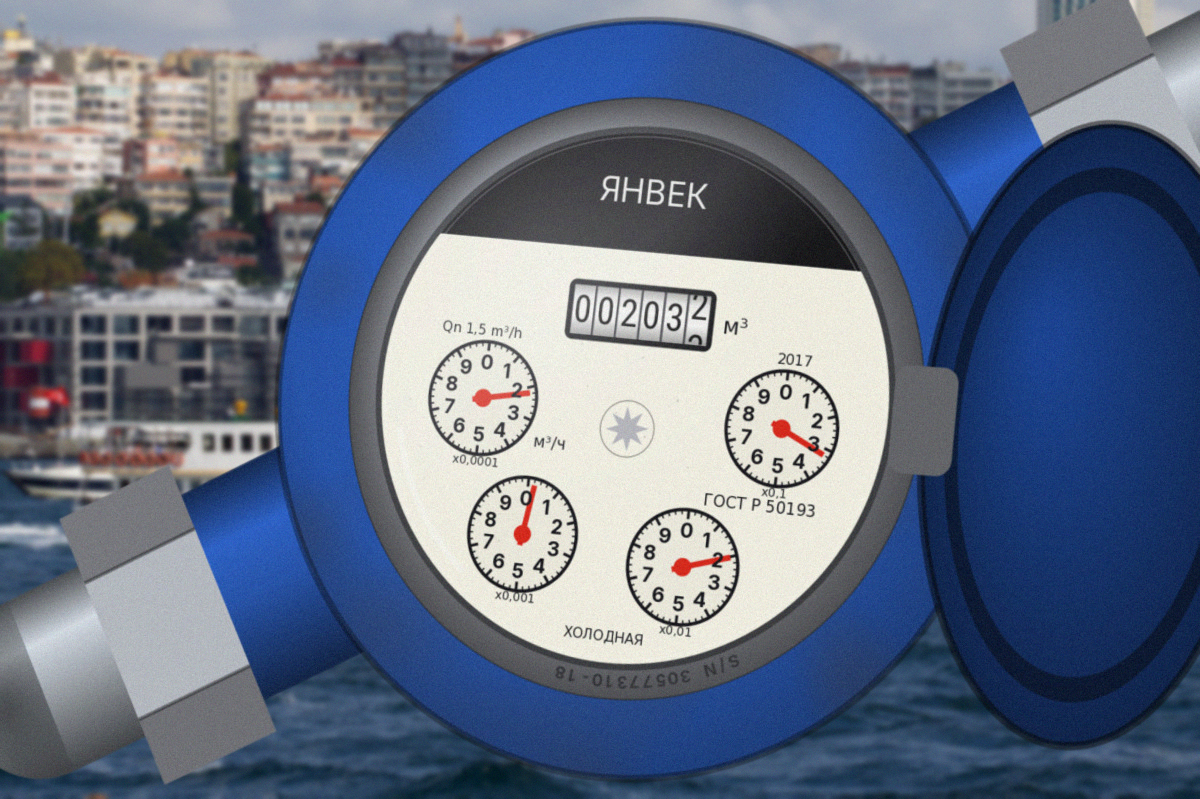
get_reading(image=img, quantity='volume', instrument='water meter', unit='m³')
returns 2032.3202 m³
